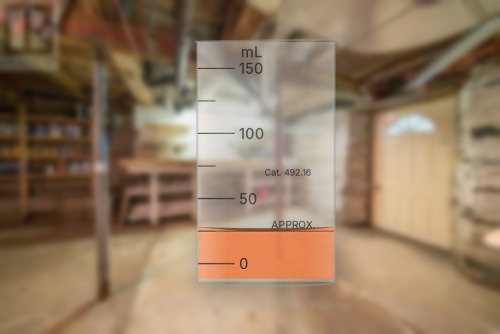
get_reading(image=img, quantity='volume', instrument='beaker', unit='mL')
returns 25 mL
